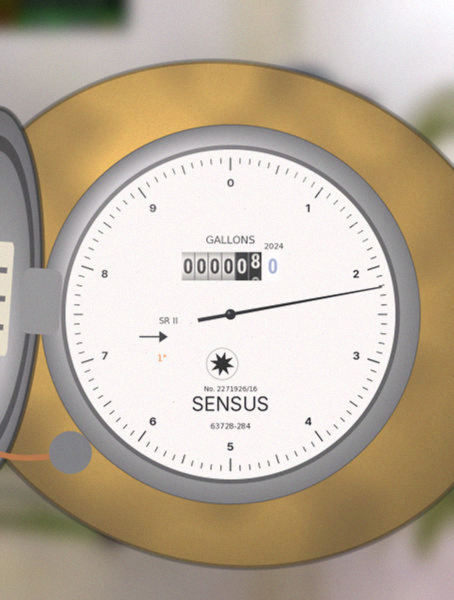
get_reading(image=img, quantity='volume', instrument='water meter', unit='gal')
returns 82.2 gal
